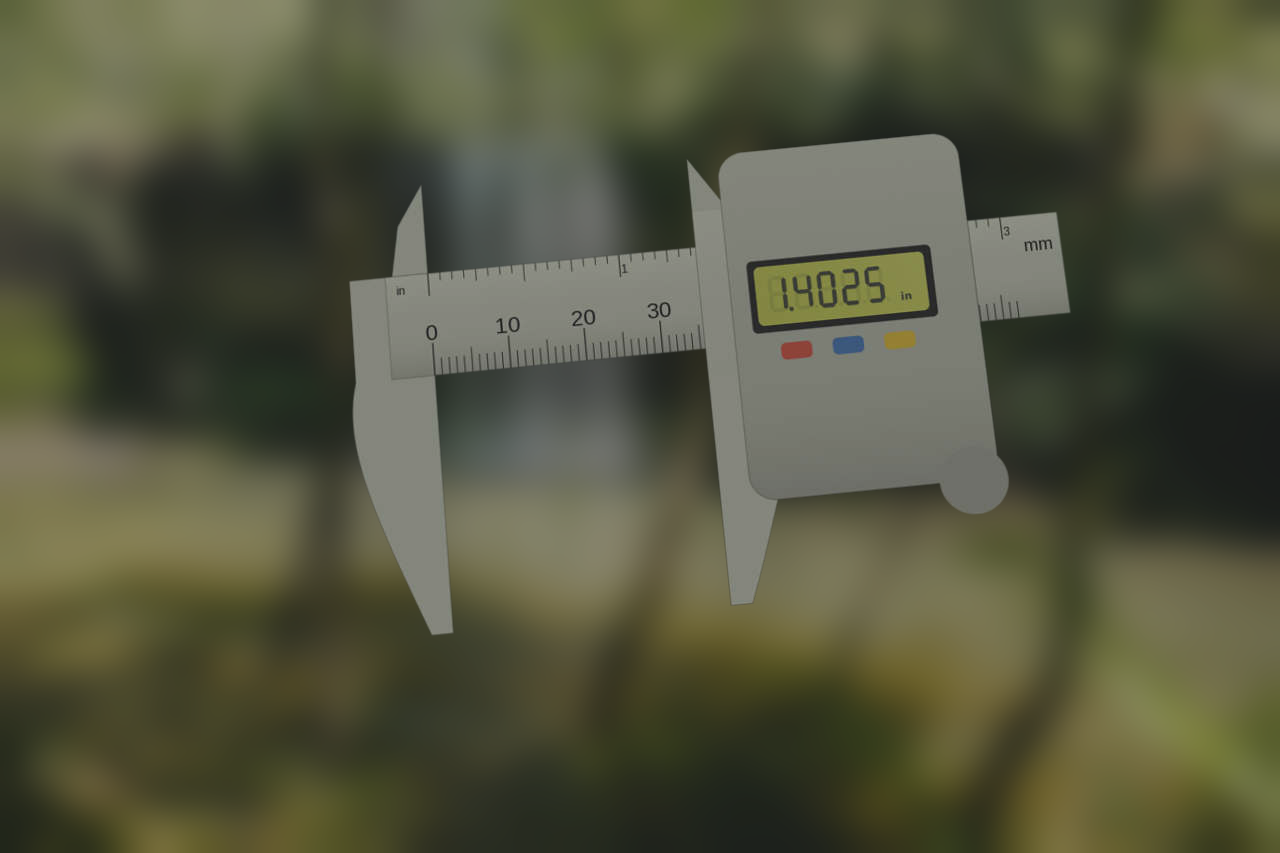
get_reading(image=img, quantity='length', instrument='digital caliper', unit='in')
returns 1.4025 in
